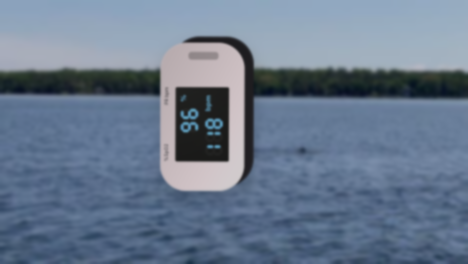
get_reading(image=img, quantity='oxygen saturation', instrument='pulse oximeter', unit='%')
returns 96 %
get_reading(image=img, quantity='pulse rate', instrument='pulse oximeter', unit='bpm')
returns 118 bpm
